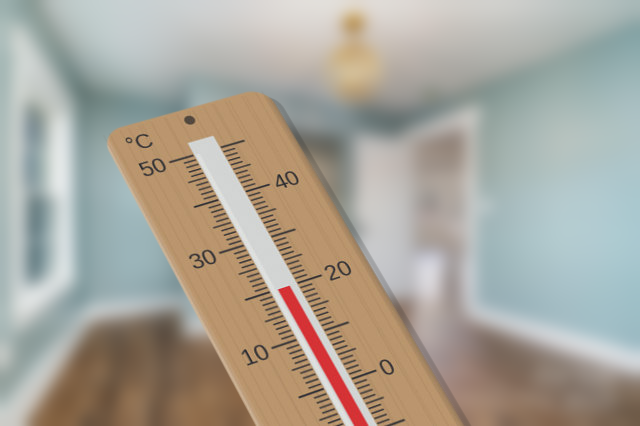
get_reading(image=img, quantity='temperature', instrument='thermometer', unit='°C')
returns 20 °C
